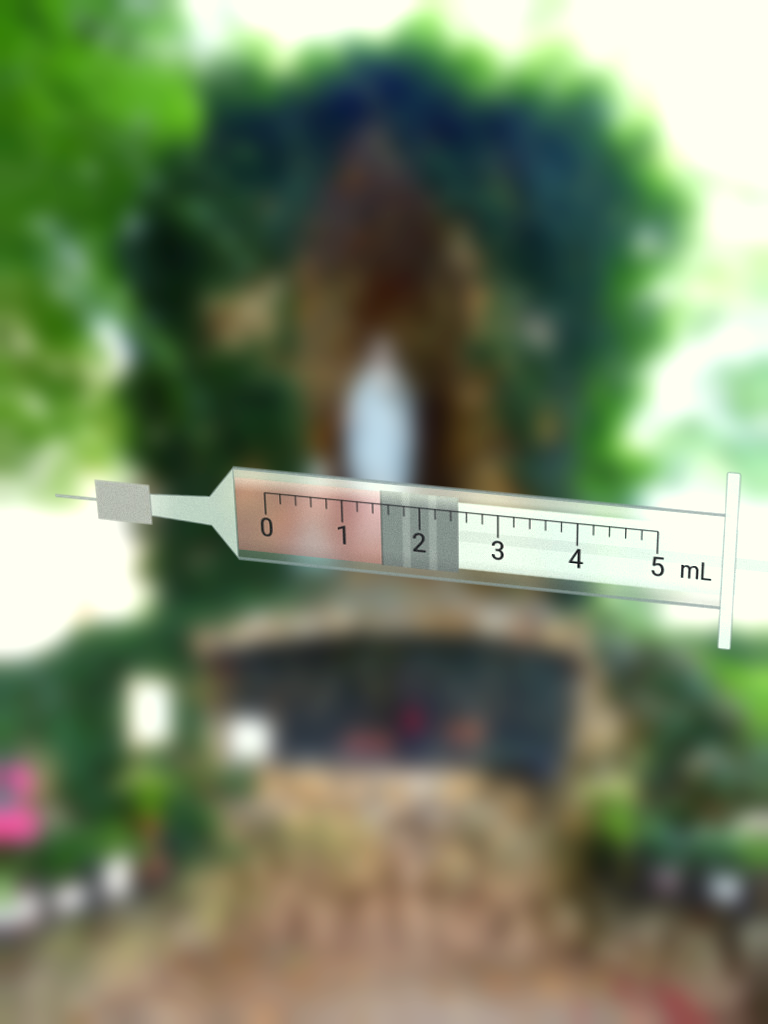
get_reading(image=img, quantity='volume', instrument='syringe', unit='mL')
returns 1.5 mL
